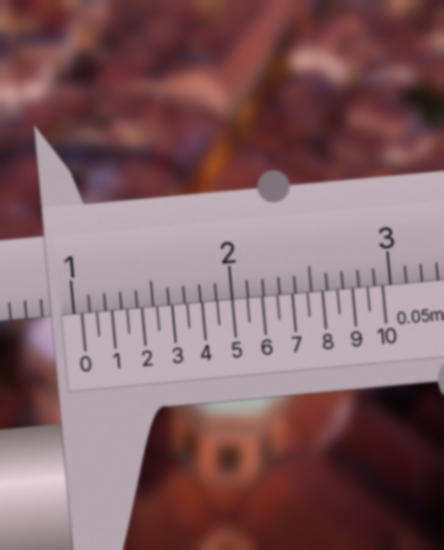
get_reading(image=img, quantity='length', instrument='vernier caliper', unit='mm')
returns 10.5 mm
